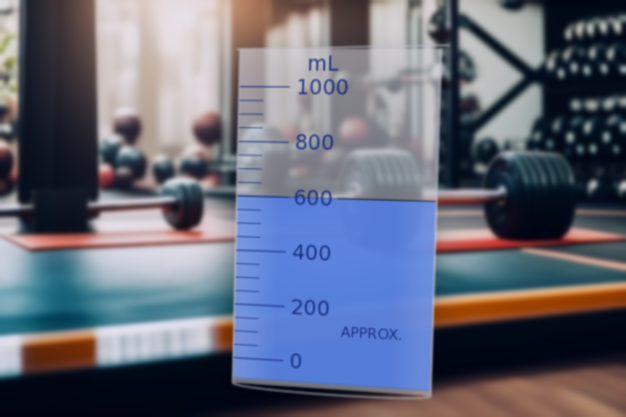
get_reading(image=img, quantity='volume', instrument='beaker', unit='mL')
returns 600 mL
